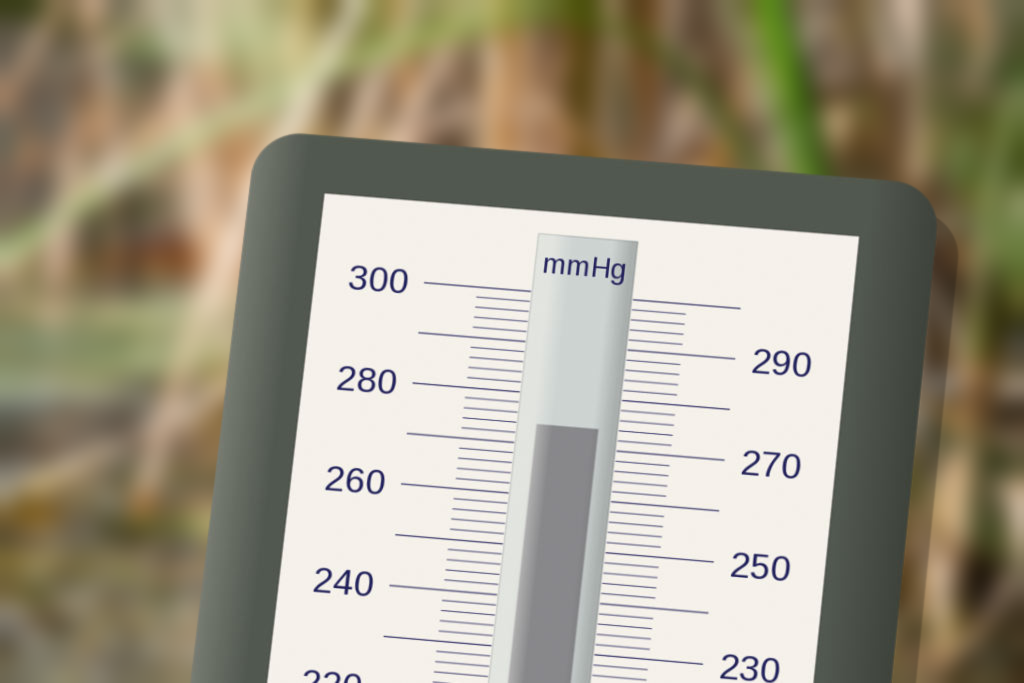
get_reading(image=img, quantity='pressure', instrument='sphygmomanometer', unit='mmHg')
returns 274 mmHg
